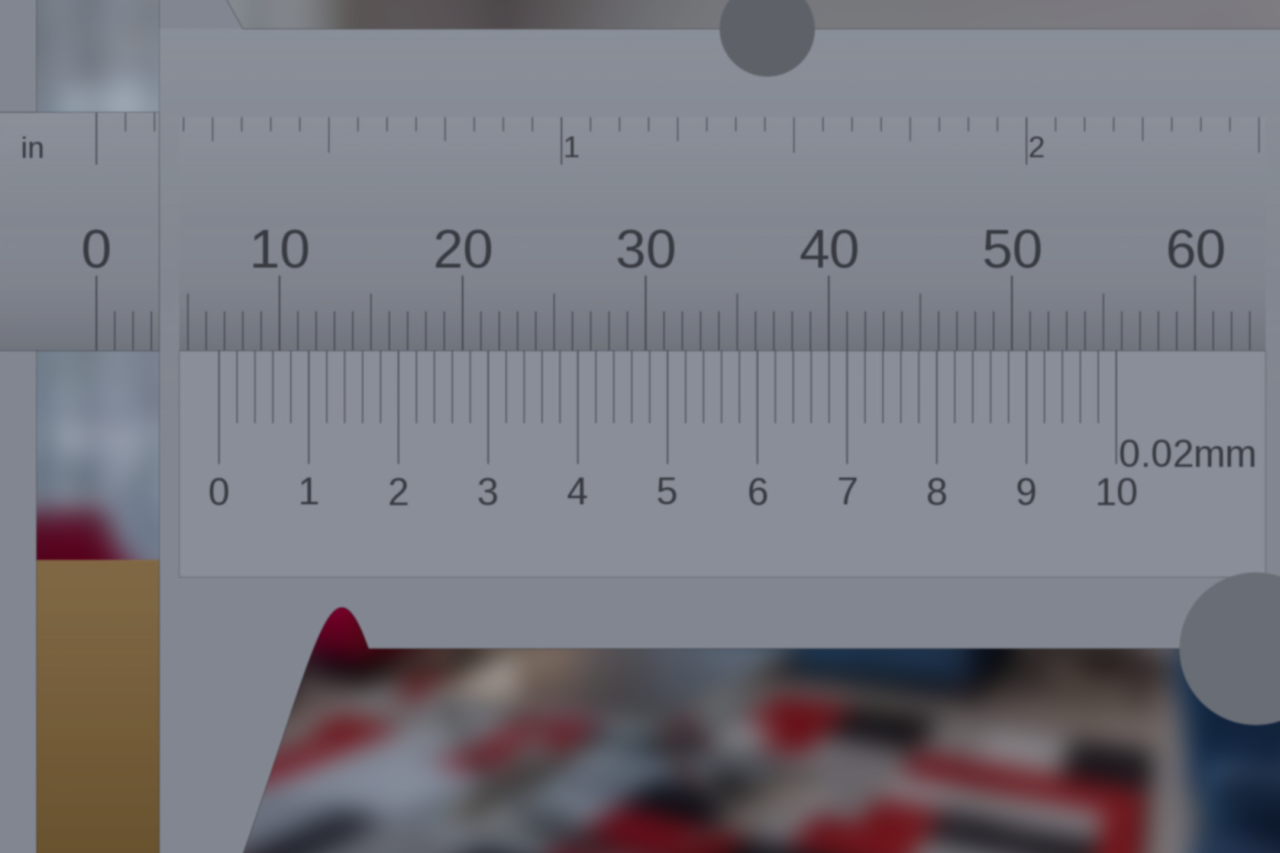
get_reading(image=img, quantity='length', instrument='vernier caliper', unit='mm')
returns 6.7 mm
